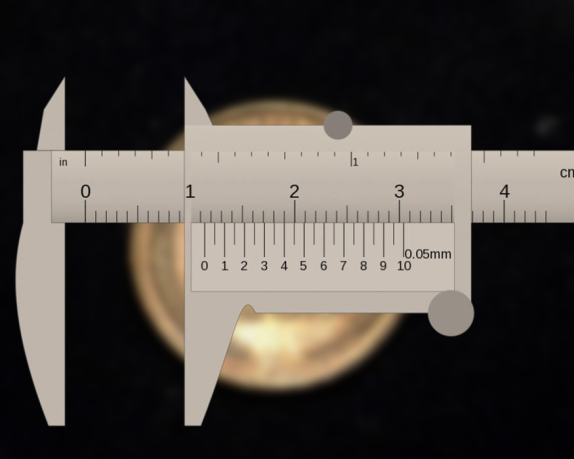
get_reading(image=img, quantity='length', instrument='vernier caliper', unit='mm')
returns 11.4 mm
